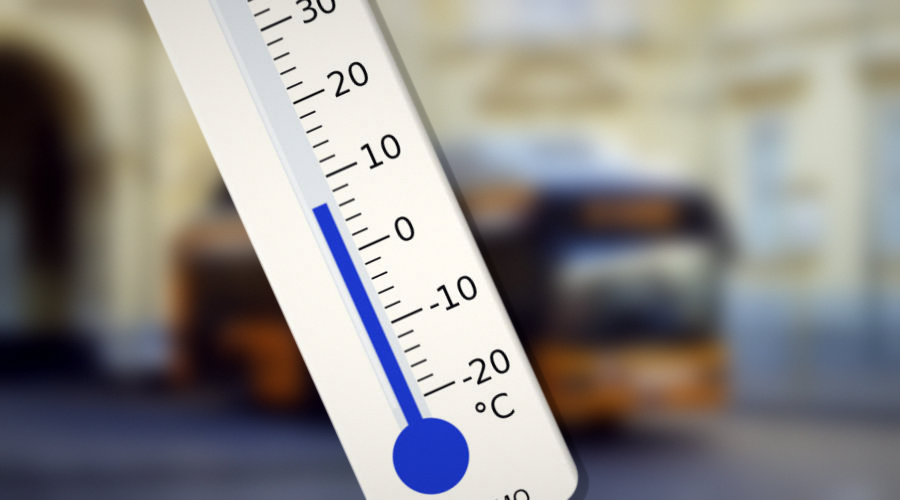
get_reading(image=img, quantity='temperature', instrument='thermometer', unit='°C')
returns 7 °C
